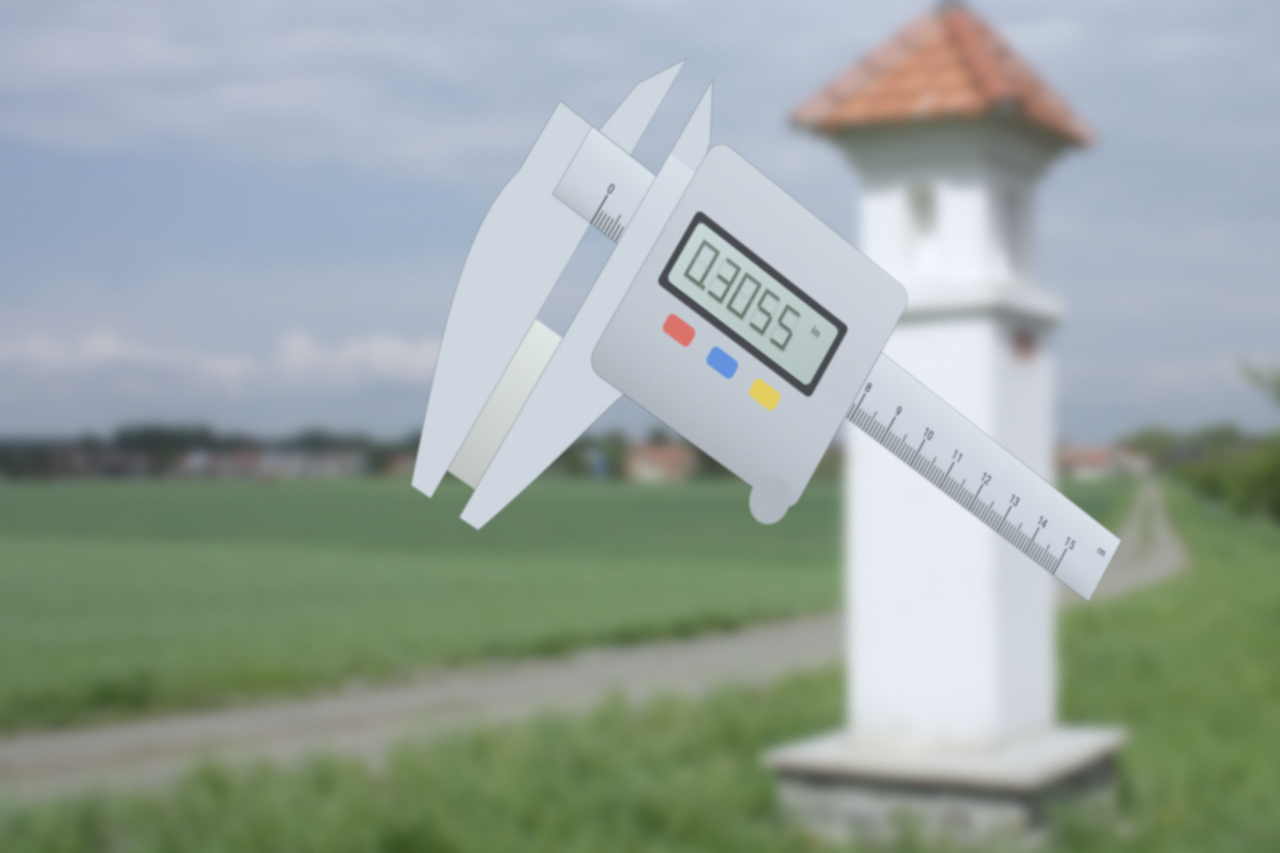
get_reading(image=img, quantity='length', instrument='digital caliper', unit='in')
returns 0.3055 in
